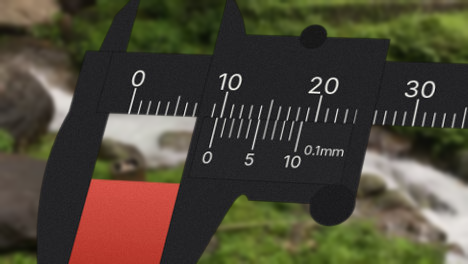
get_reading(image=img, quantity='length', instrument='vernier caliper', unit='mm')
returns 9.6 mm
